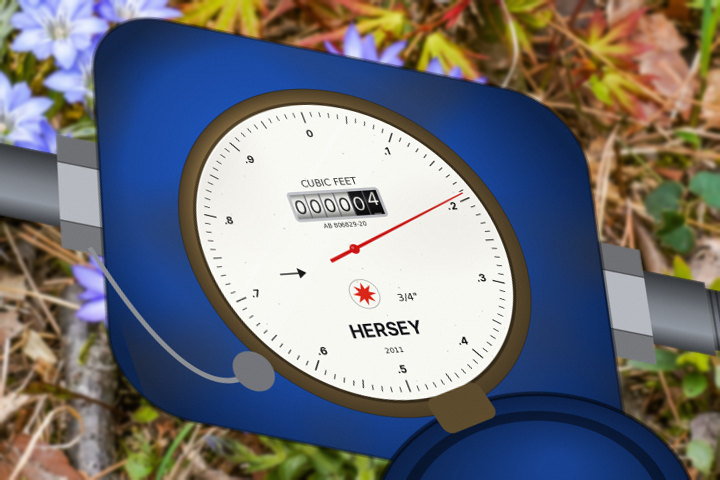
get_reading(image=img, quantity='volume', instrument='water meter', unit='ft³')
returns 4.19 ft³
